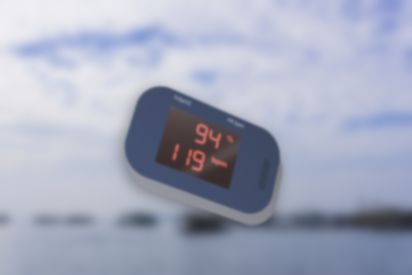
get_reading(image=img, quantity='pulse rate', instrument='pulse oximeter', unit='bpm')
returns 119 bpm
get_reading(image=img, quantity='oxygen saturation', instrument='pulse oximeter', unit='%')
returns 94 %
